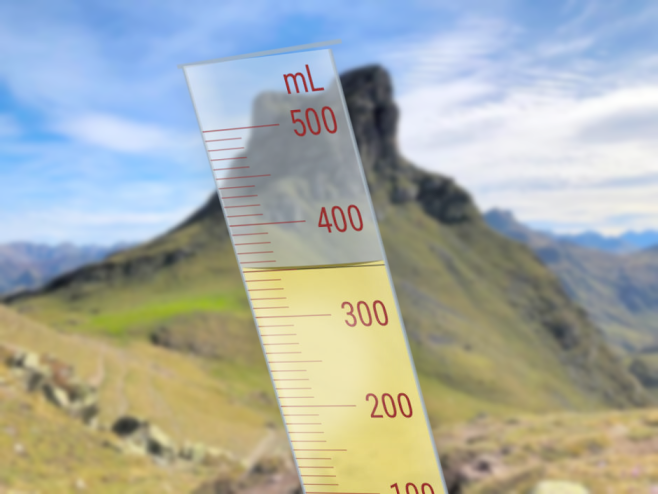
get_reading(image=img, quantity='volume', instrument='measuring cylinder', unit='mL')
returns 350 mL
